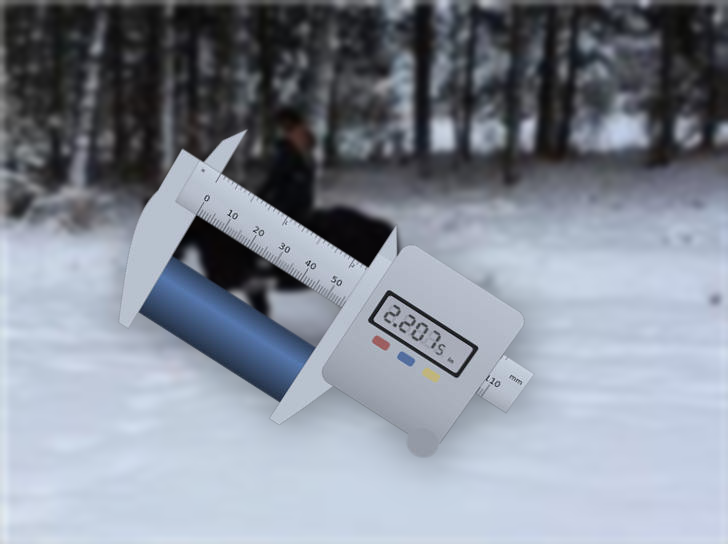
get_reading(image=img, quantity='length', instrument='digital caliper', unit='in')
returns 2.2075 in
